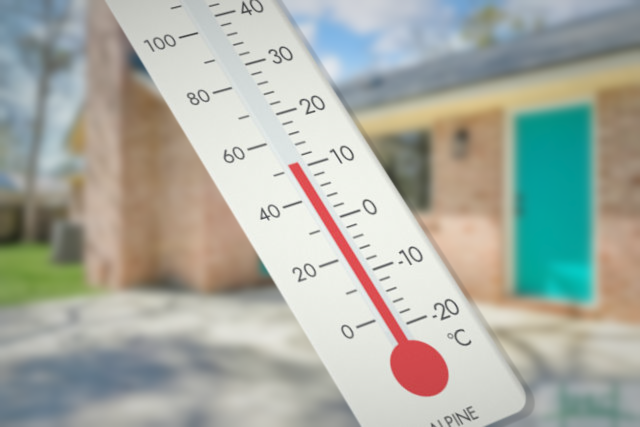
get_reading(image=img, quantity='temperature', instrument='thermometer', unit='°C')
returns 11 °C
